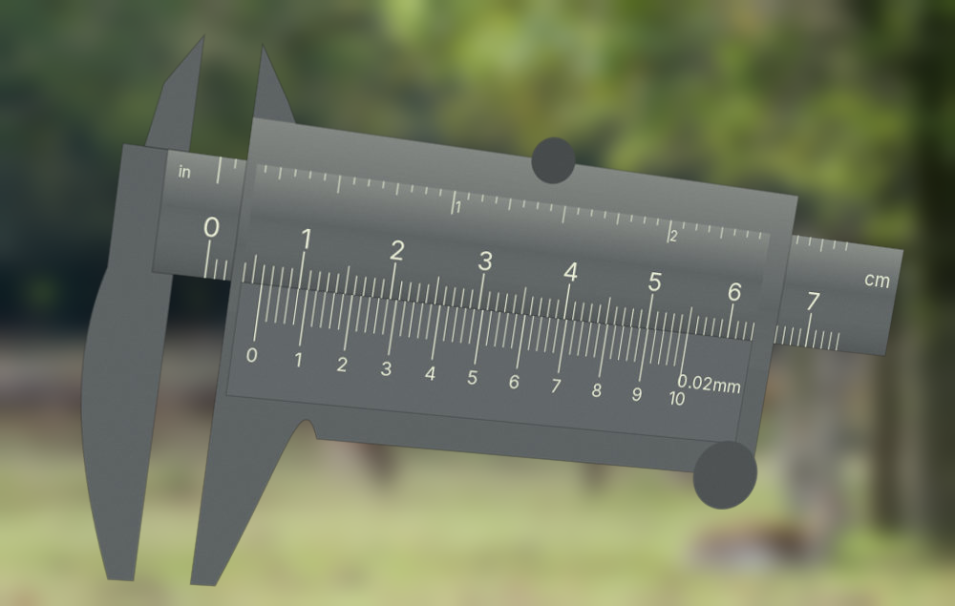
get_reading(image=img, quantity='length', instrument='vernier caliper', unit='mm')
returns 6.0 mm
